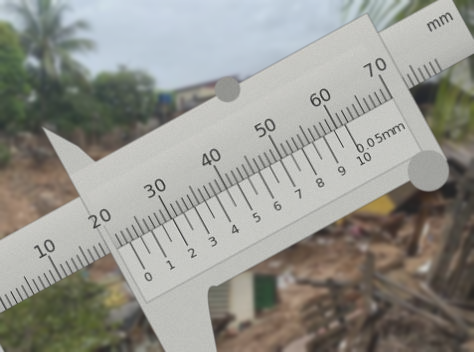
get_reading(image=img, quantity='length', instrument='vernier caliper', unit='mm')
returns 22.4 mm
